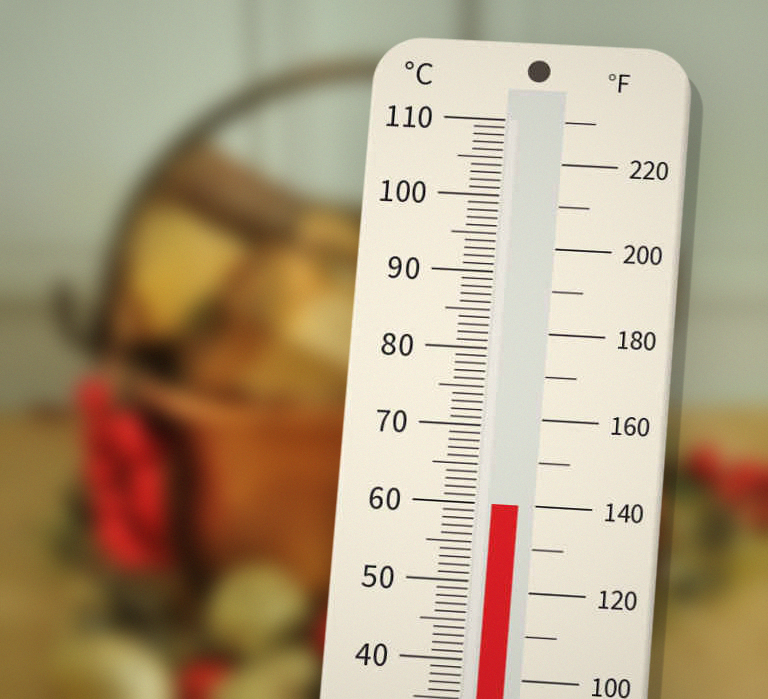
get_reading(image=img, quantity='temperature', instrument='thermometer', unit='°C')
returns 60 °C
